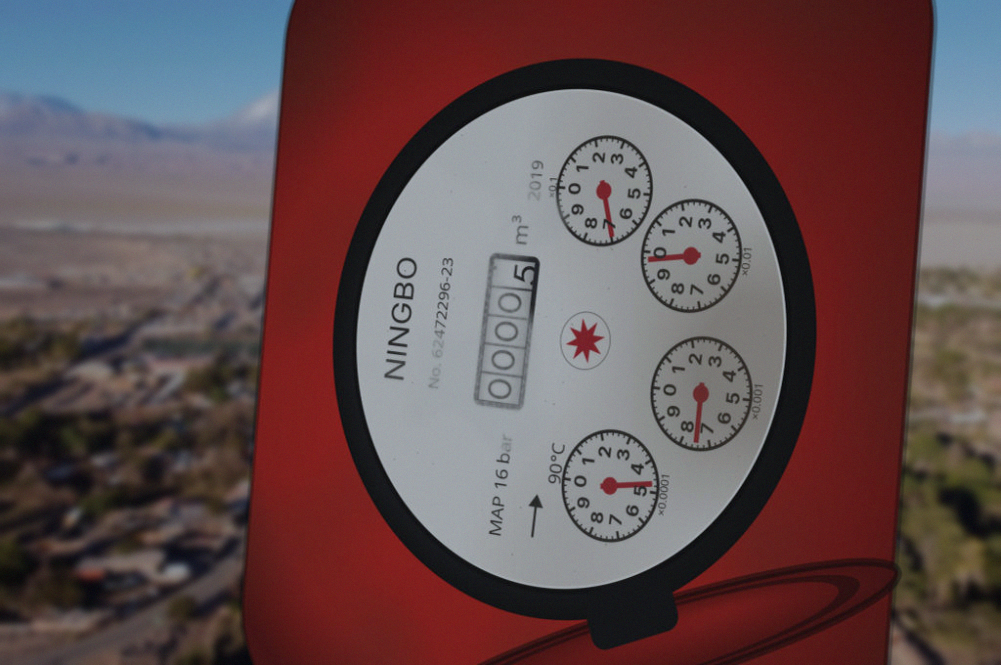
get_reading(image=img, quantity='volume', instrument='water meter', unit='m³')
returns 4.6974 m³
